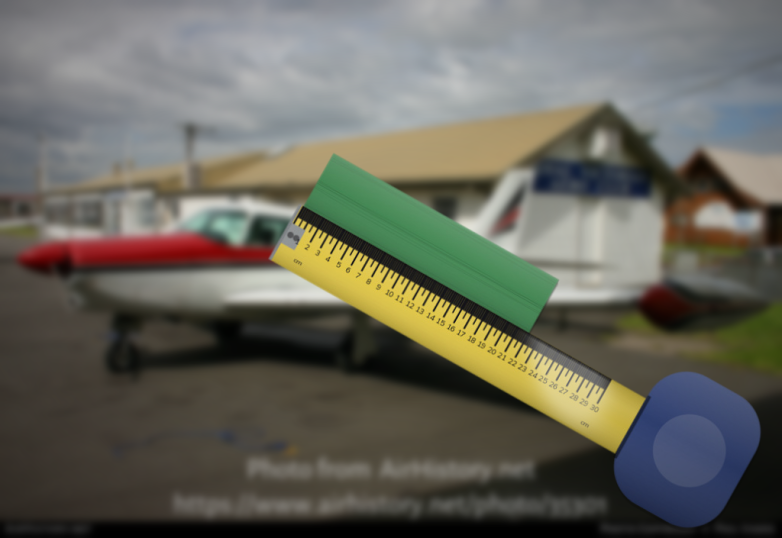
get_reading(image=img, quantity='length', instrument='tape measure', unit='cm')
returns 22 cm
